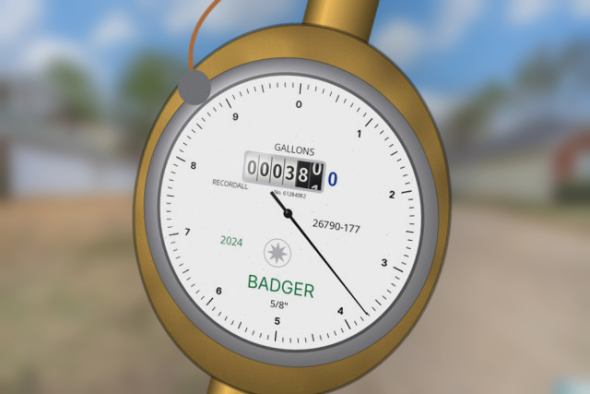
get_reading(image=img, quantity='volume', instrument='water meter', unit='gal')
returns 3803.7 gal
